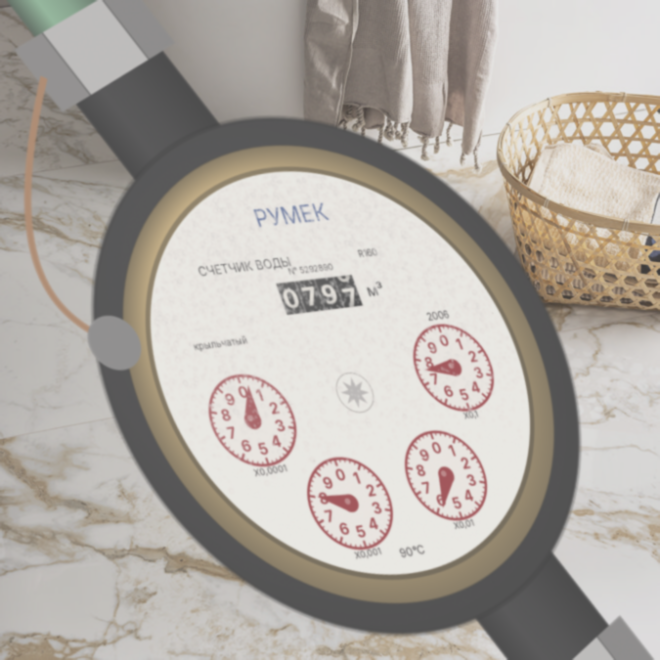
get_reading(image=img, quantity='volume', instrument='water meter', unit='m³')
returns 796.7580 m³
